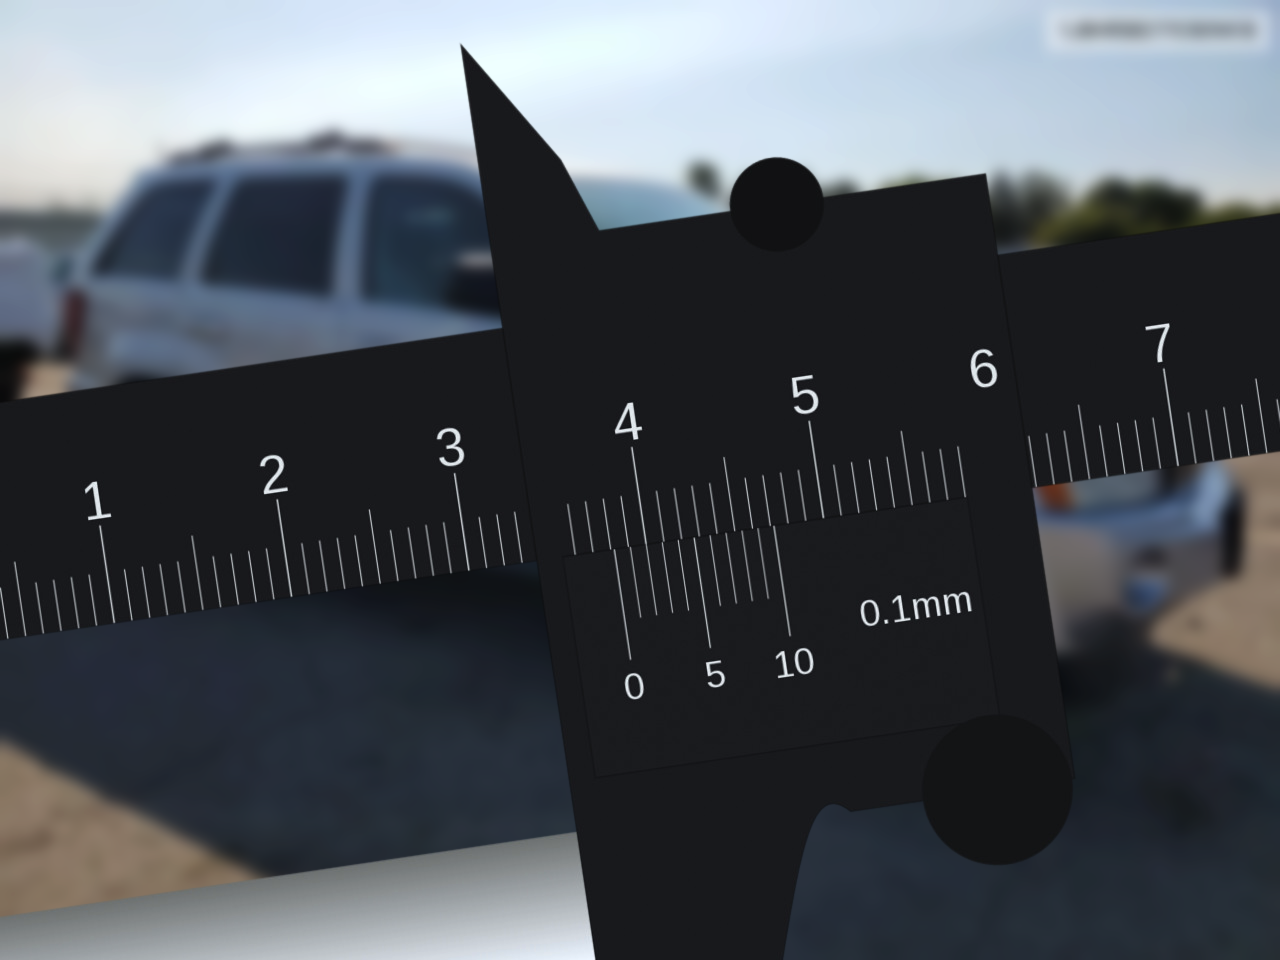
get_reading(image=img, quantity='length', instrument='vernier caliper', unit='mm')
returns 38.2 mm
